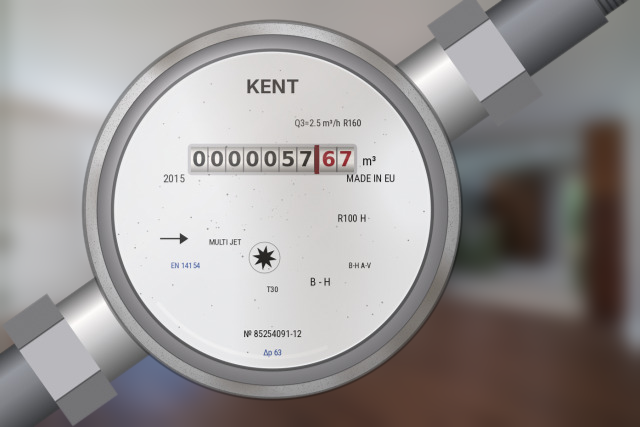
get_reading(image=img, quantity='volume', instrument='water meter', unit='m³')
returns 57.67 m³
